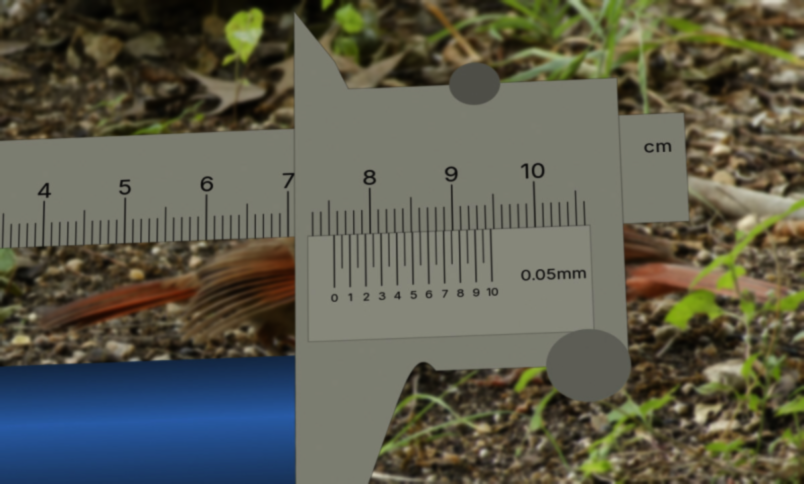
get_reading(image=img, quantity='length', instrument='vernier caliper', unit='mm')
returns 75.6 mm
